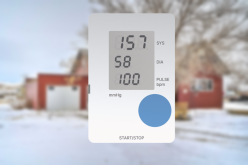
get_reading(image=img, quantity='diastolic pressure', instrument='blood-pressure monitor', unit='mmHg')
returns 58 mmHg
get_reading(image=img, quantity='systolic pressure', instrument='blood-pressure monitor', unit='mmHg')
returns 157 mmHg
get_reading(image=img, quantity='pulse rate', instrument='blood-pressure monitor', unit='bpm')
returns 100 bpm
